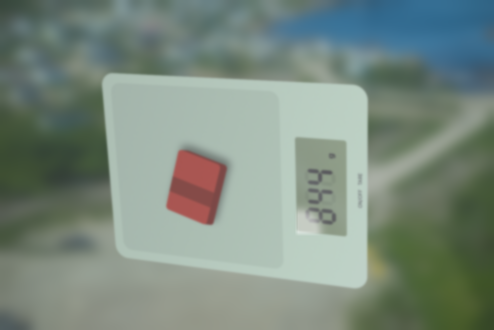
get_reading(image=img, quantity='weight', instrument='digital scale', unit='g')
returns 844 g
